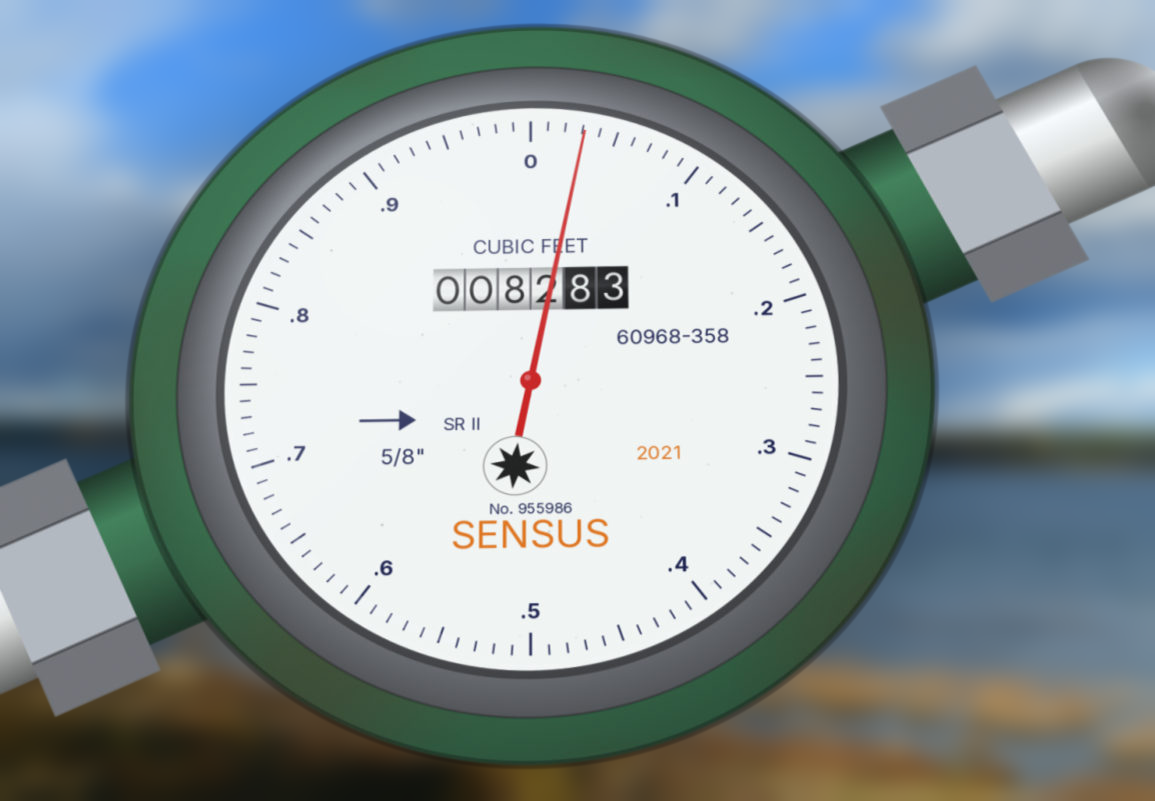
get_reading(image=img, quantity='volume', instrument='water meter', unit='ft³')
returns 8283.03 ft³
